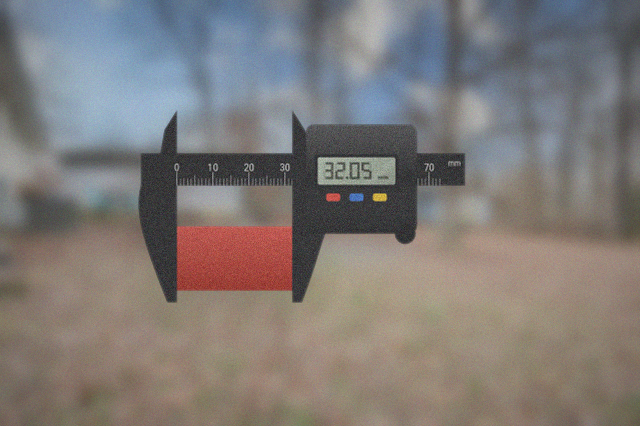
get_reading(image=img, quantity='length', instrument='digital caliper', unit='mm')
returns 32.05 mm
